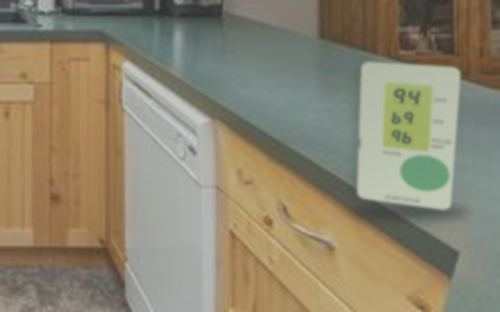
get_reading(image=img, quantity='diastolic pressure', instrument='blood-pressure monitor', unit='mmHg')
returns 69 mmHg
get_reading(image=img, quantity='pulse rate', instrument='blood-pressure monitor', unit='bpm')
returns 96 bpm
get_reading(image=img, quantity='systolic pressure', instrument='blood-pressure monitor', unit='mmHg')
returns 94 mmHg
